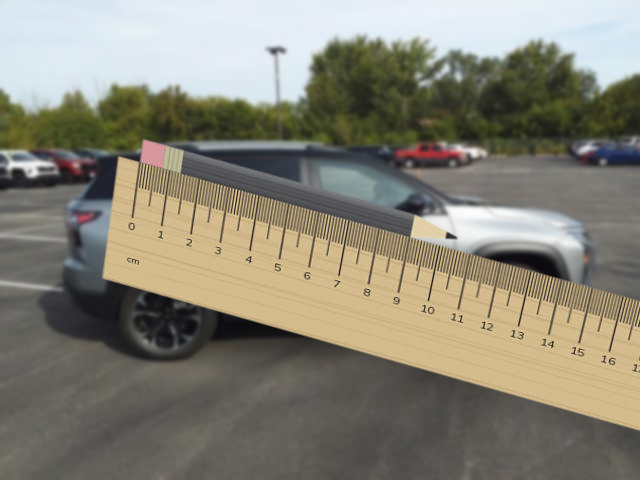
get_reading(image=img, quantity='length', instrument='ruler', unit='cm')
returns 10.5 cm
